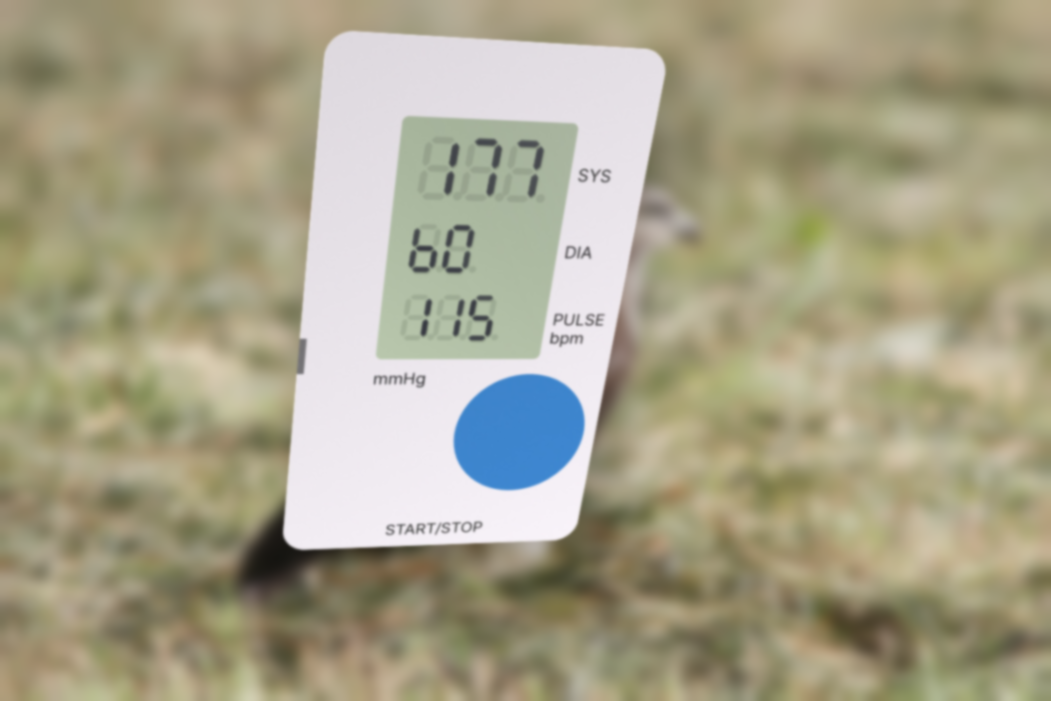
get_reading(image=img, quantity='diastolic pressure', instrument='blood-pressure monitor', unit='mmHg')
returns 60 mmHg
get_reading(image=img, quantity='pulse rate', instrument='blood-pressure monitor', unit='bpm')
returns 115 bpm
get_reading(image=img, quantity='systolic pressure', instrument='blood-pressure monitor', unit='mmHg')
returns 177 mmHg
